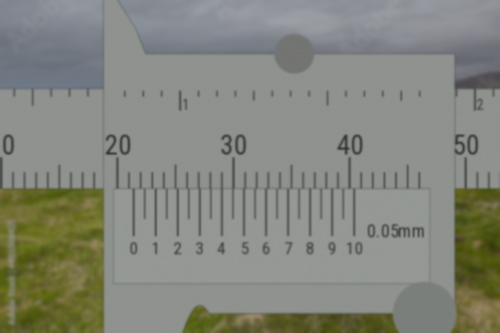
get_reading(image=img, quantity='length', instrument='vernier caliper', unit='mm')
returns 21.4 mm
